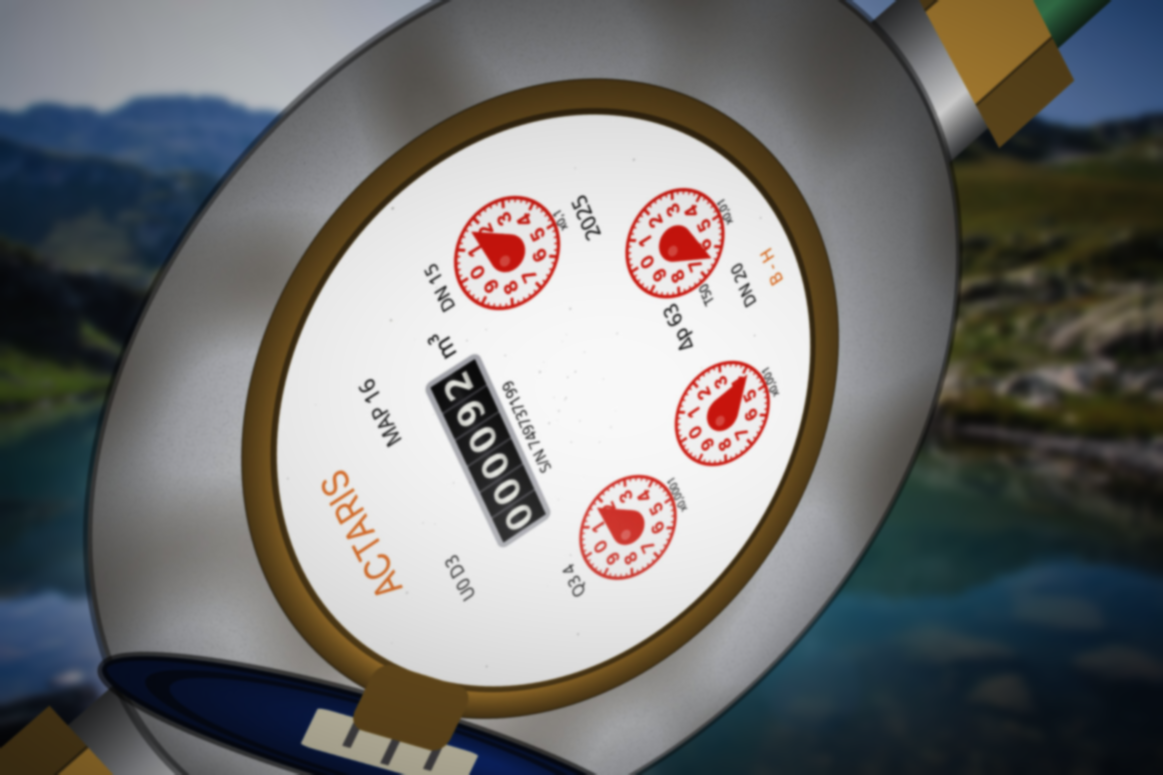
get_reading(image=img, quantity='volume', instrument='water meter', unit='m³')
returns 92.1641 m³
